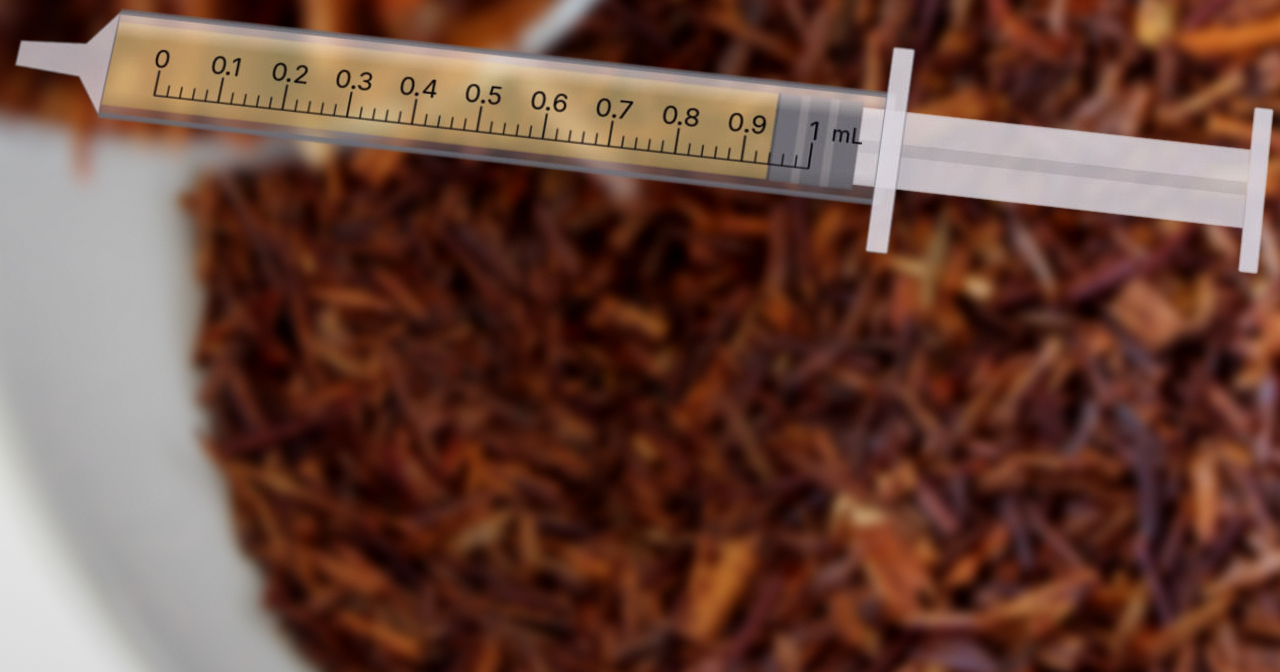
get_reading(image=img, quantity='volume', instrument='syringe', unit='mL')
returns 0.94 mL
